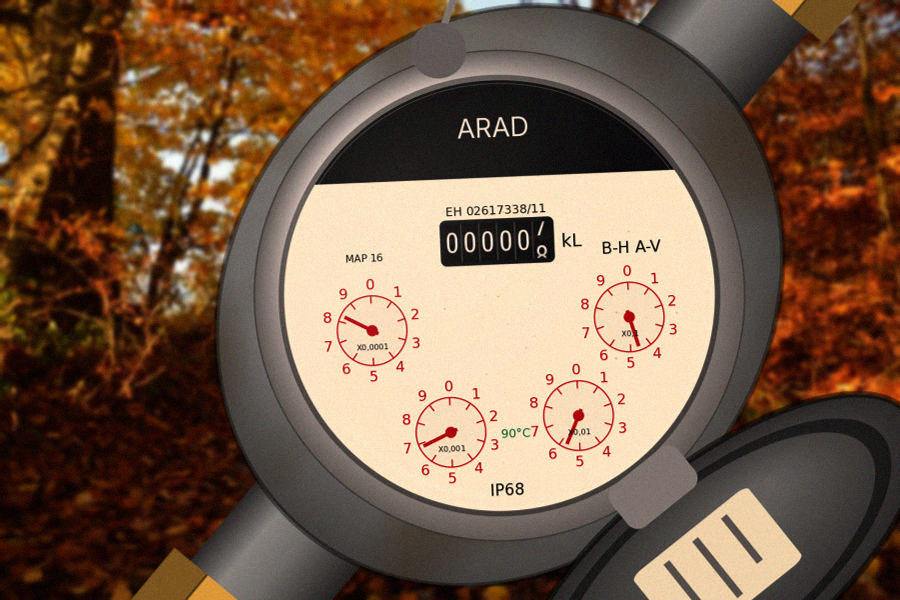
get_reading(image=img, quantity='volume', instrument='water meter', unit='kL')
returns 7.4568 kL
